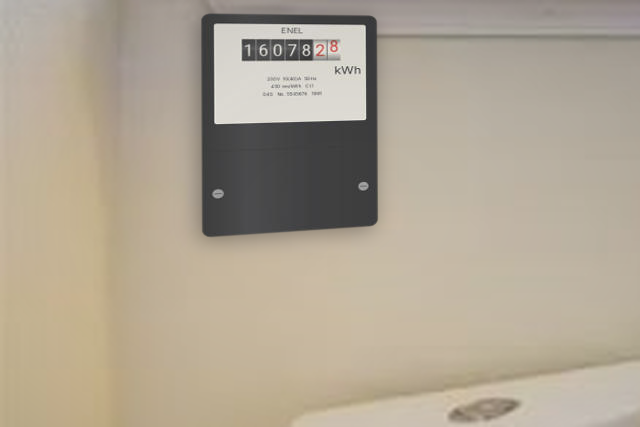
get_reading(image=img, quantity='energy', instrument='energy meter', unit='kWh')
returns 16078.28 kWh
